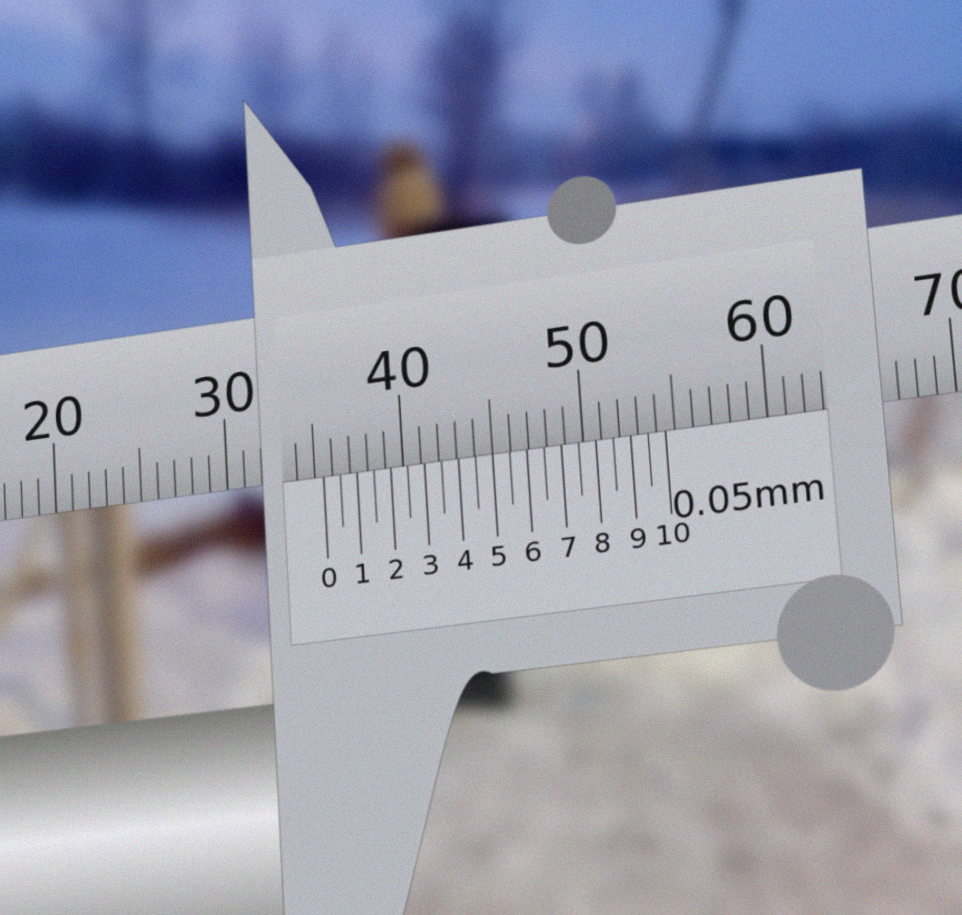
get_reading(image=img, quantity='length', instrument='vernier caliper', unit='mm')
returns 35.5 mm
